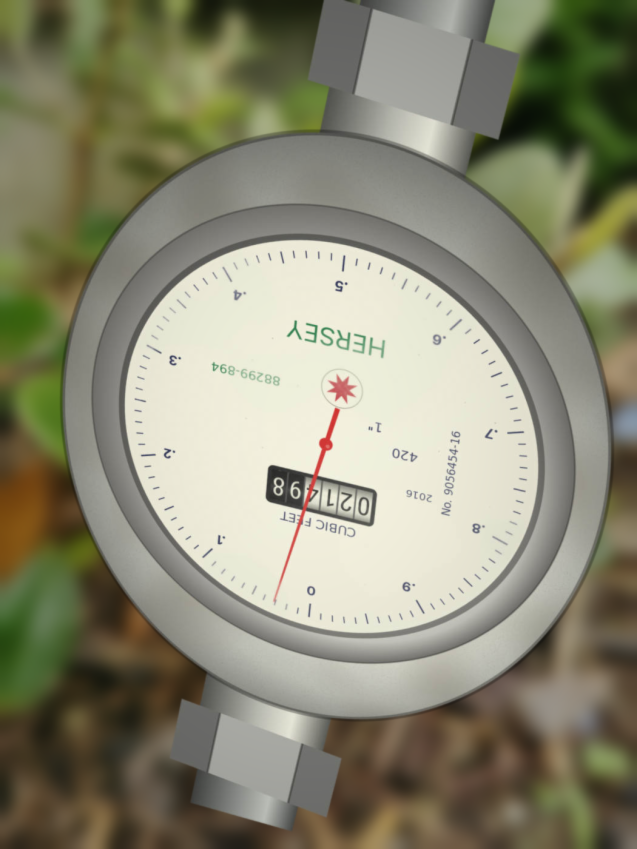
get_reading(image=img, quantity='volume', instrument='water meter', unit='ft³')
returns 21498.03 ft³
